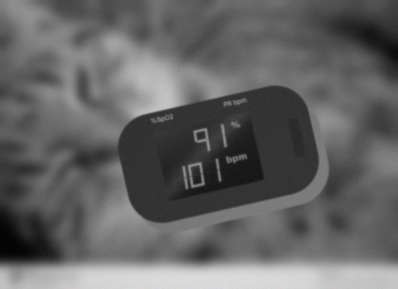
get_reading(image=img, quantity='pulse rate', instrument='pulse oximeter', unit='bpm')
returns 101 bpm
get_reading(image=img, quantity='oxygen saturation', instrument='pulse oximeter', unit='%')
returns 91 %
